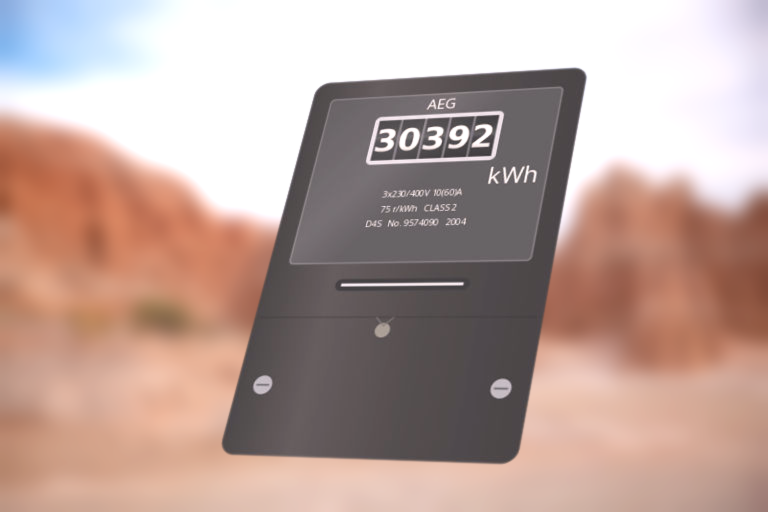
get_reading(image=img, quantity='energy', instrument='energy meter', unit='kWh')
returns 30392 kWh
